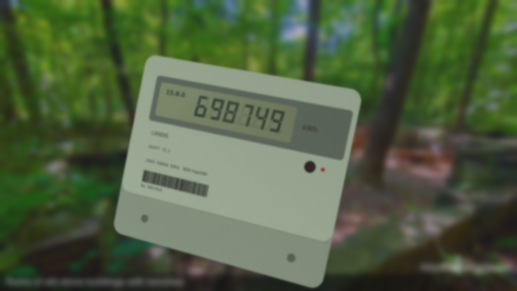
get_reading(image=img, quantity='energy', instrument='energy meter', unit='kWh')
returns 698749 kWh
